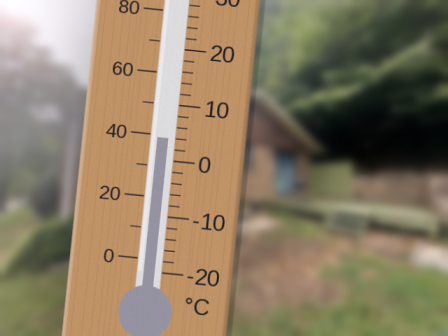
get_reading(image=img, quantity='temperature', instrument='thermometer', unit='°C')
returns 4 °C
